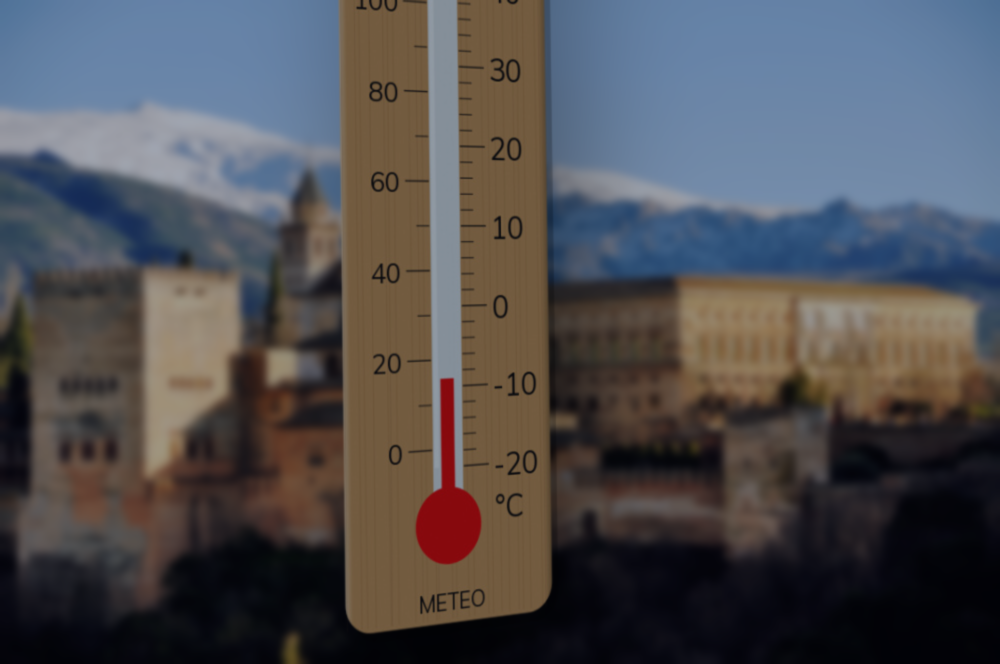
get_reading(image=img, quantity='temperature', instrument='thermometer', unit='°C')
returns -9 °C
